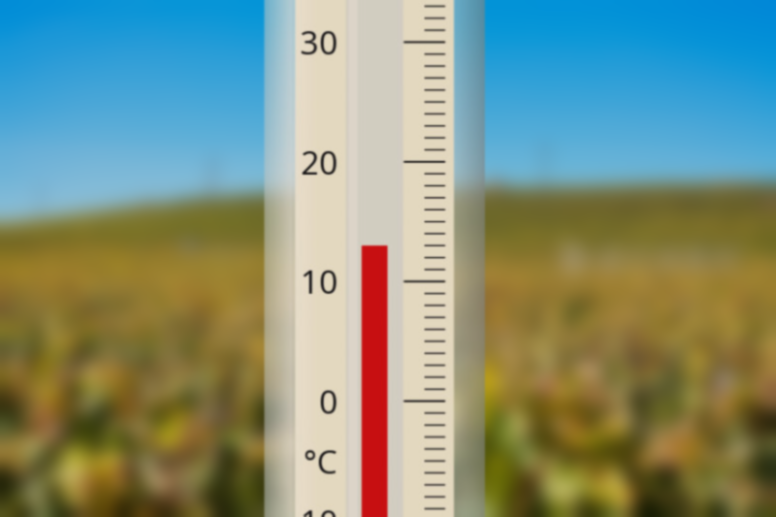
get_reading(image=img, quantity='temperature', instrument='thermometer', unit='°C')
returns 13 °C
